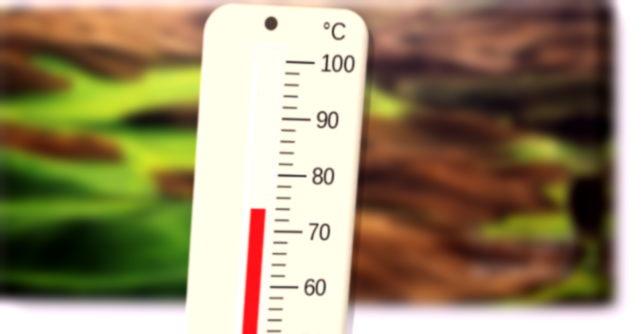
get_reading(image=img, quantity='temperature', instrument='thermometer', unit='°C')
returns 74 °C
